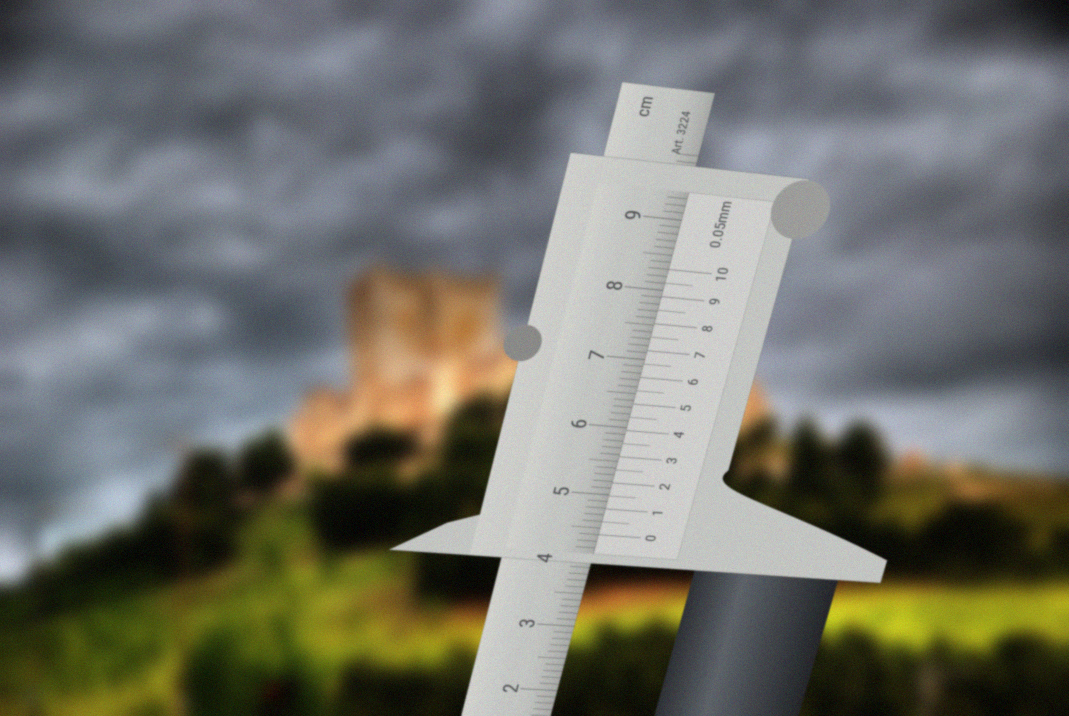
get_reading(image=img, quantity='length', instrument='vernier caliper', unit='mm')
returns 44.0 mm
